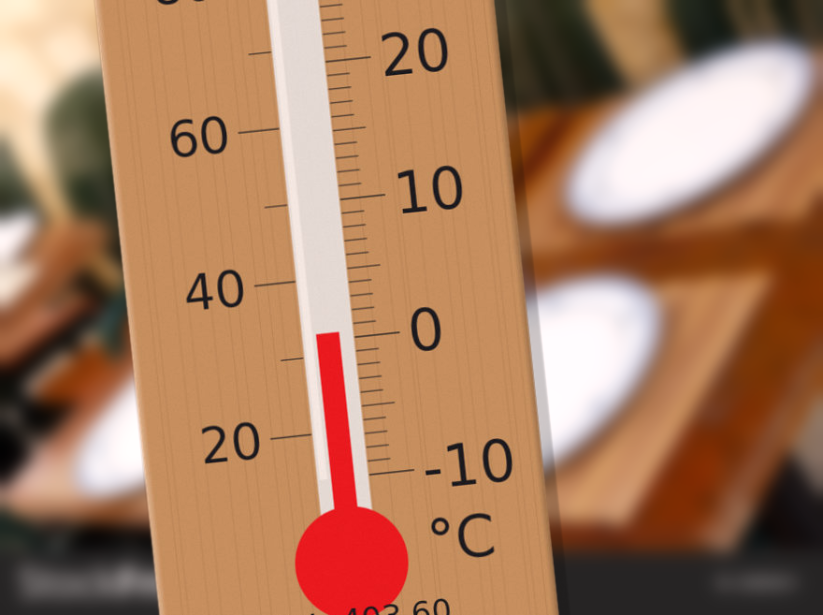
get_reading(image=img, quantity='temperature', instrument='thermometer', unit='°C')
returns 0.5 °C
